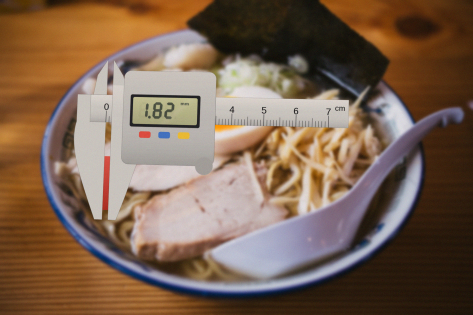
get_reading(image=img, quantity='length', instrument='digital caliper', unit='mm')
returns 1.82 mm
